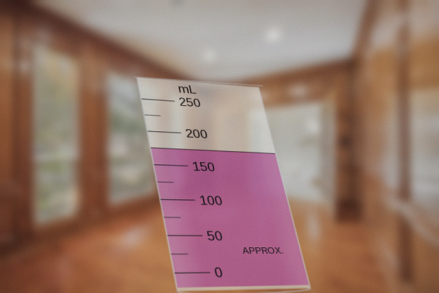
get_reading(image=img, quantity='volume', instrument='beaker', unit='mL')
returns 175 mL
